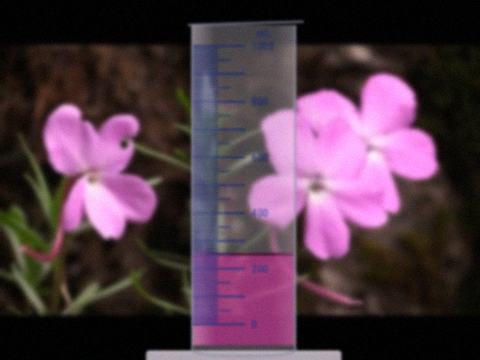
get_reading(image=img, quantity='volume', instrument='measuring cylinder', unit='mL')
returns 250 mL
